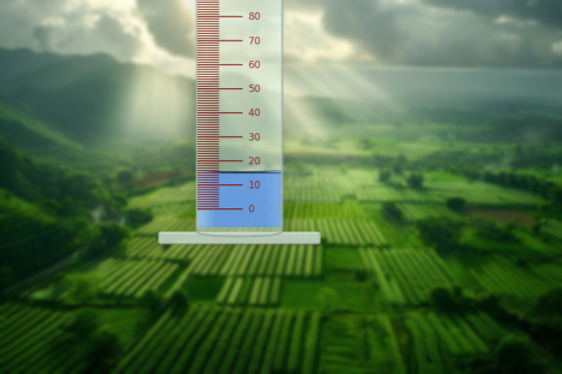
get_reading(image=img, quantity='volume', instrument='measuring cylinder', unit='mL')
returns 15 mL
